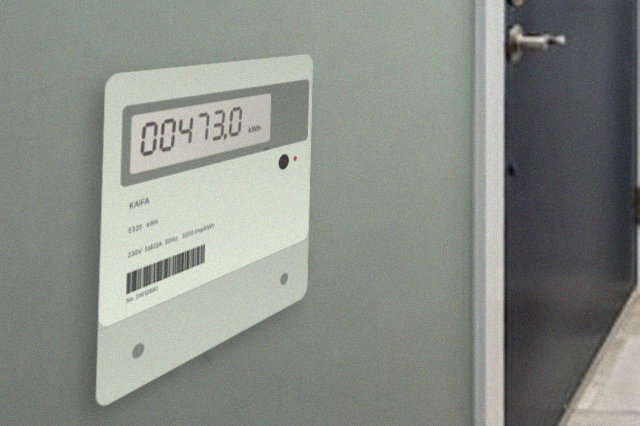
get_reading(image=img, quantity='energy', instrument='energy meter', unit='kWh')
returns 473.0 kWh
